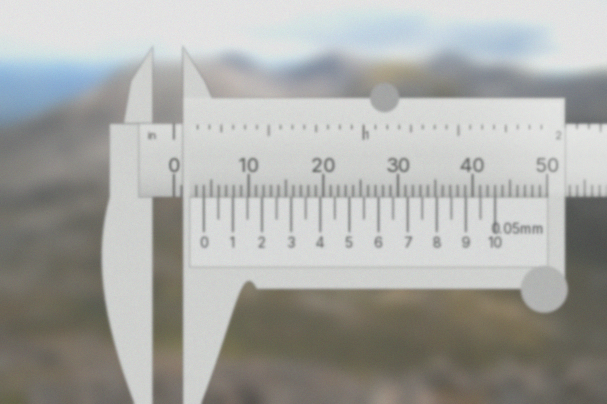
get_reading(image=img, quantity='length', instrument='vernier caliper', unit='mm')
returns 4.0 mm
